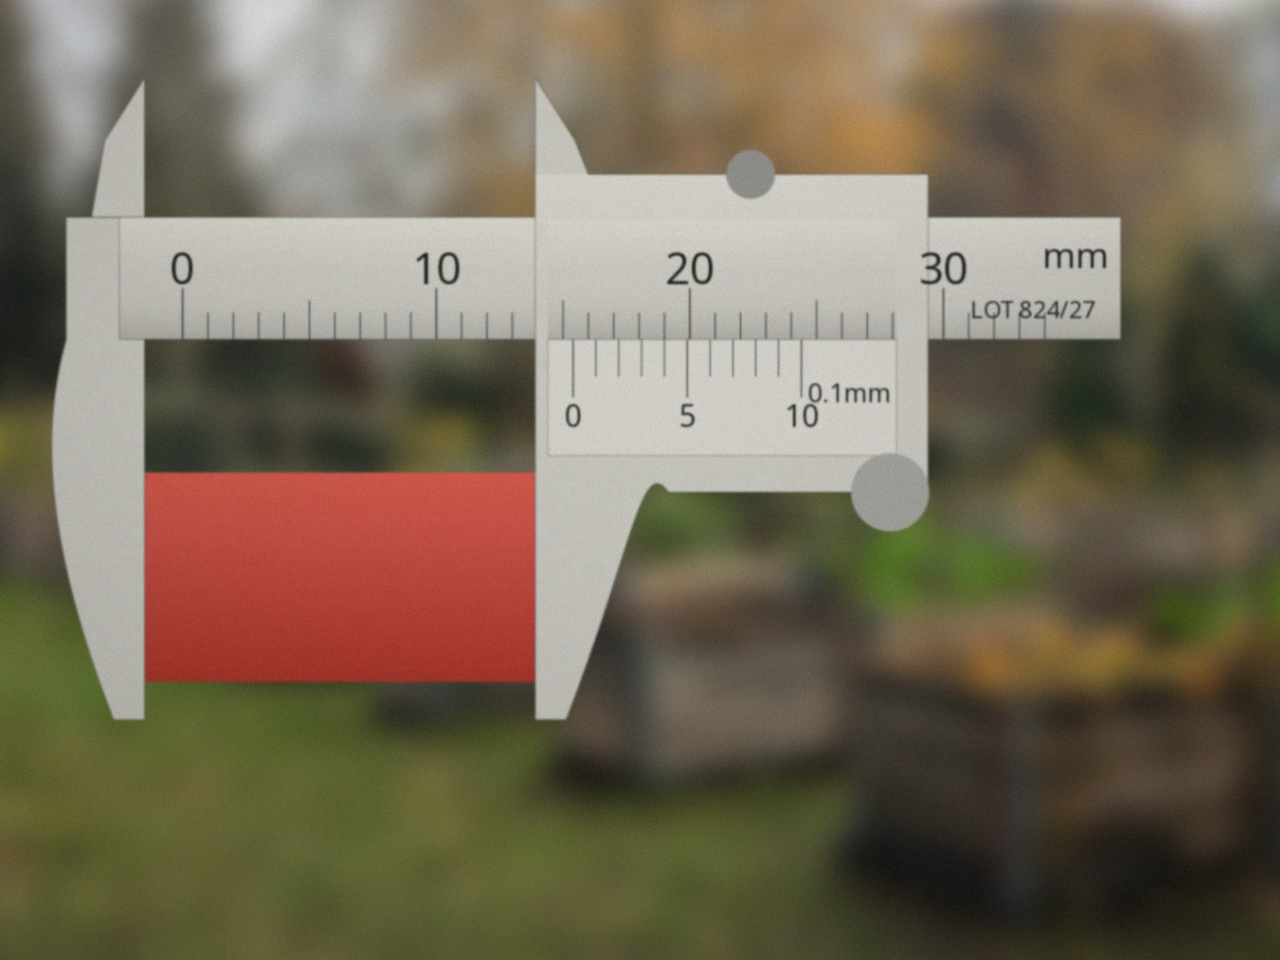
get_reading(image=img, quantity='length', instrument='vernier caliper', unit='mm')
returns 15.4 mm
